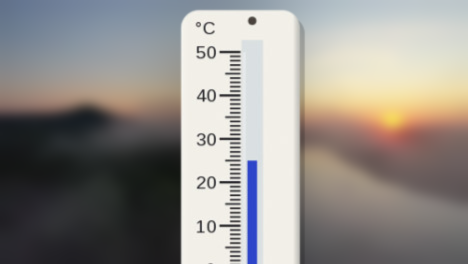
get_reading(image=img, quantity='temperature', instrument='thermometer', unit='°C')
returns 25 °C
